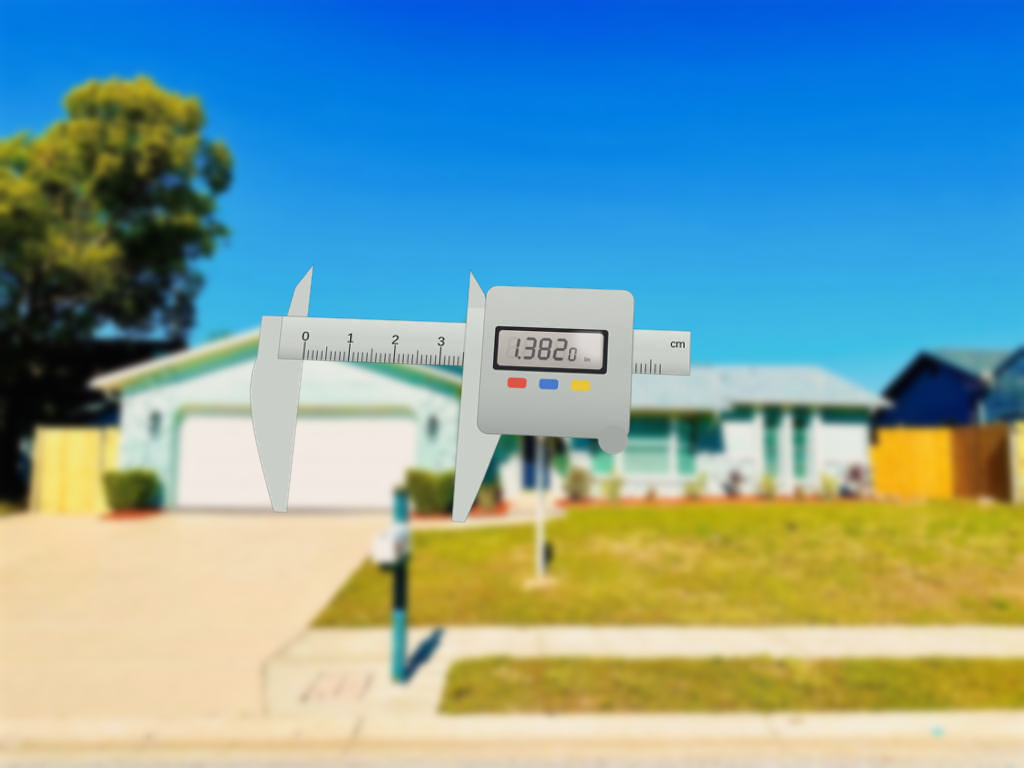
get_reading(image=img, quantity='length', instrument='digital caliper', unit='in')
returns 1.3820 in
